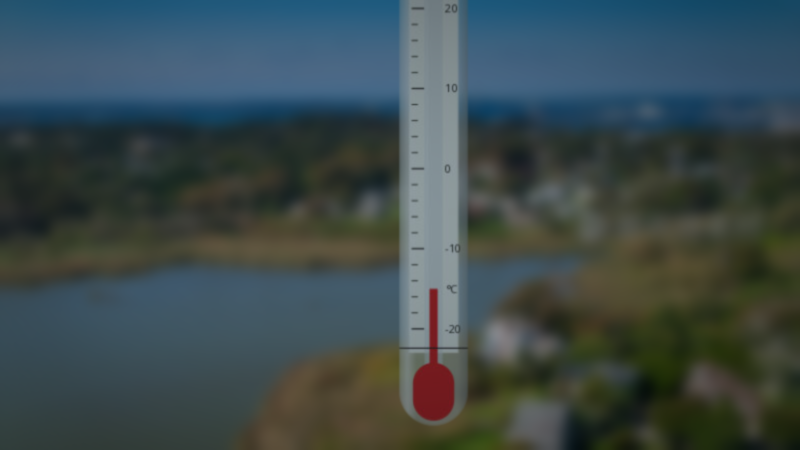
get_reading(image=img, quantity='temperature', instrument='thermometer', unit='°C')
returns -15 °C
